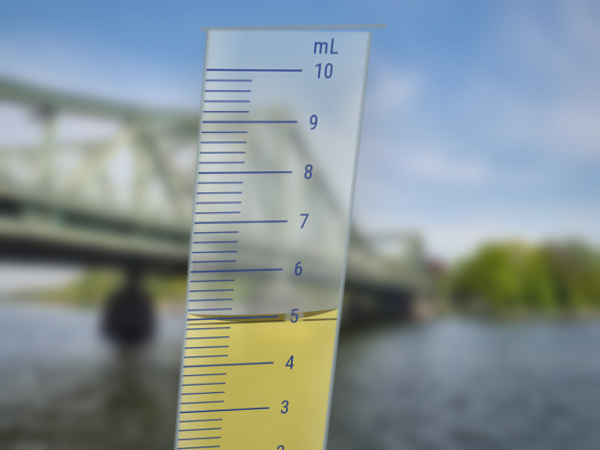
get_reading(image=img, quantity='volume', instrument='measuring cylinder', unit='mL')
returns 4.9 mL
